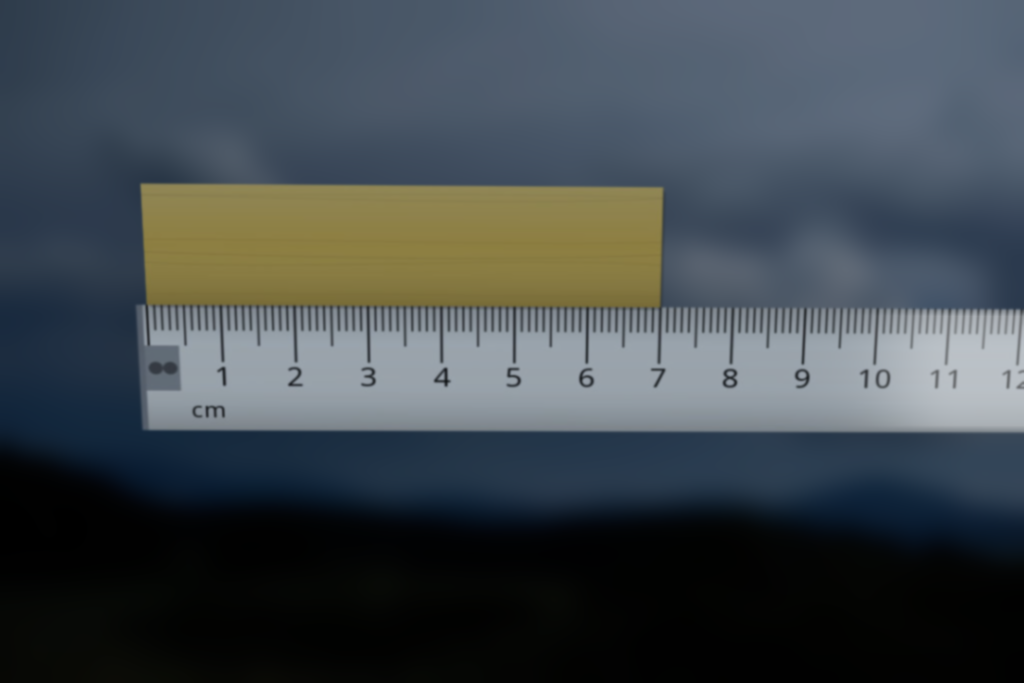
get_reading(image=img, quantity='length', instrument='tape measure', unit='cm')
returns 7 cm
